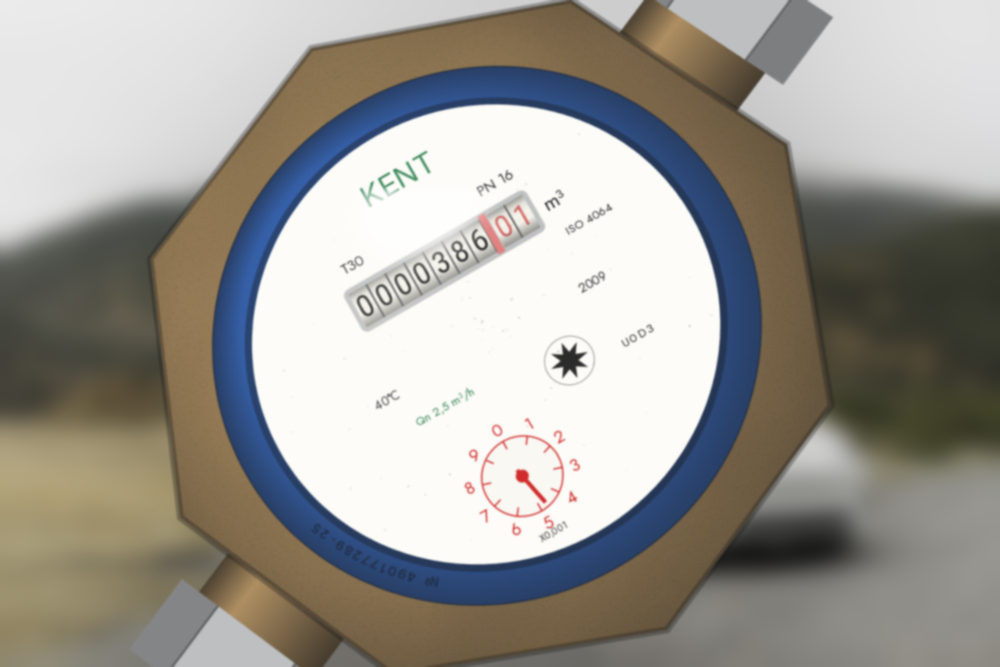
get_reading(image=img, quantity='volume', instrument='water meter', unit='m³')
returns 386.014 m³
